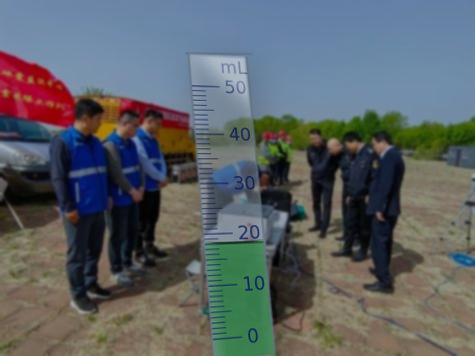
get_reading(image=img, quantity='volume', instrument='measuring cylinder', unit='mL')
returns 18 mL
